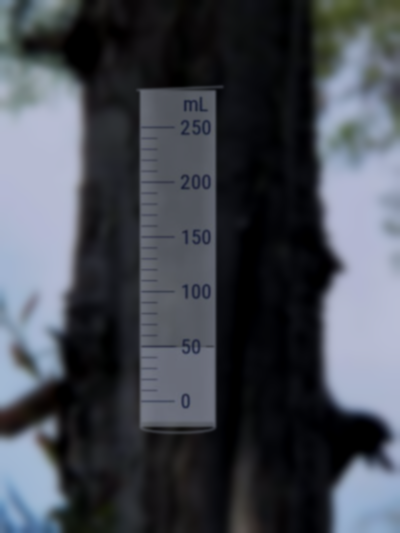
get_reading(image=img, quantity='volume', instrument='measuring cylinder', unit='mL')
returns 50 mL
